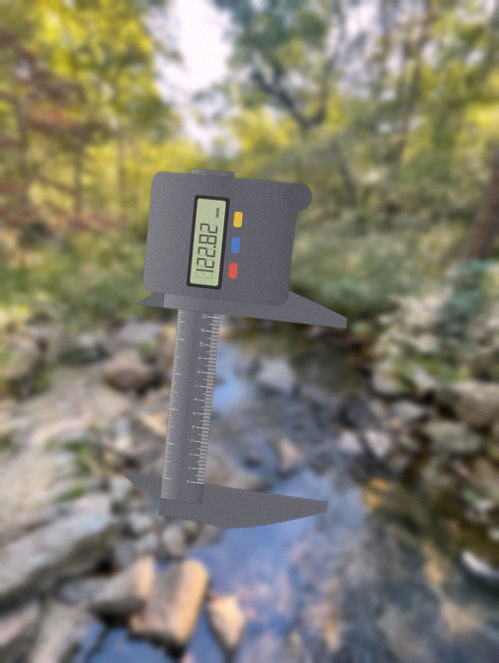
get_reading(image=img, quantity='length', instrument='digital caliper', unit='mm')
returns 122.82 mm
